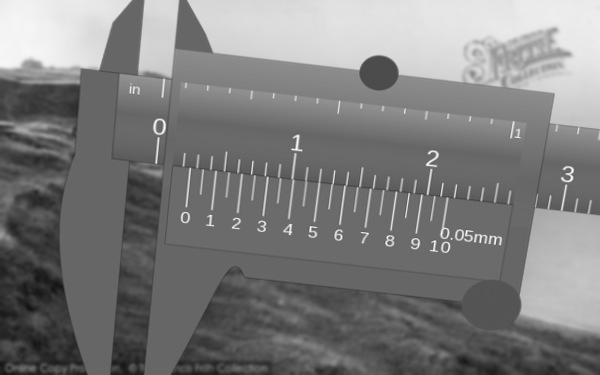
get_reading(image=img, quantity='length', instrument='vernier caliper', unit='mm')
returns 2.5 mm
